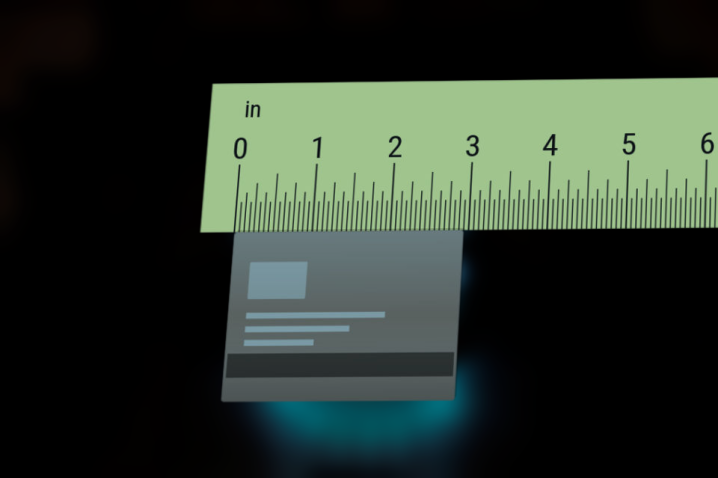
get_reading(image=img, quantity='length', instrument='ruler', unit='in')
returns 2.9375 in
